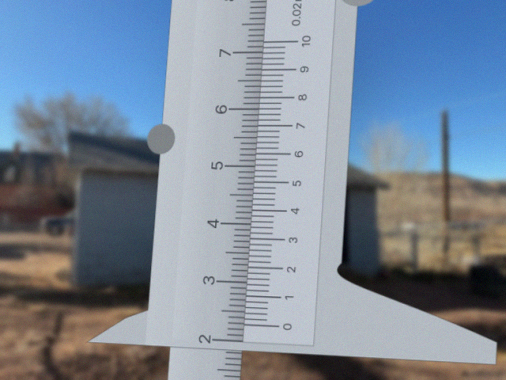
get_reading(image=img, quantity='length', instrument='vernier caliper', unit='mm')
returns 22.8 mm
